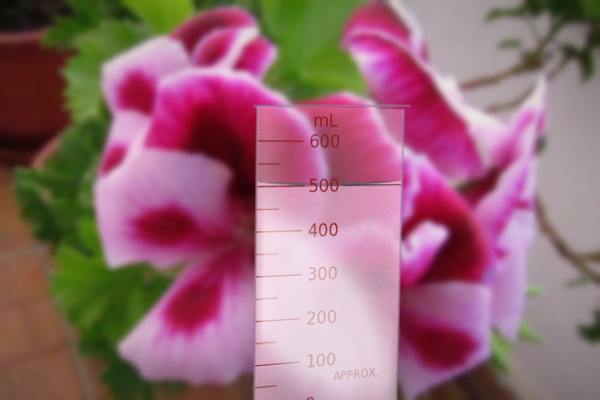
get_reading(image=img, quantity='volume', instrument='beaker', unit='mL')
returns 500 mL
